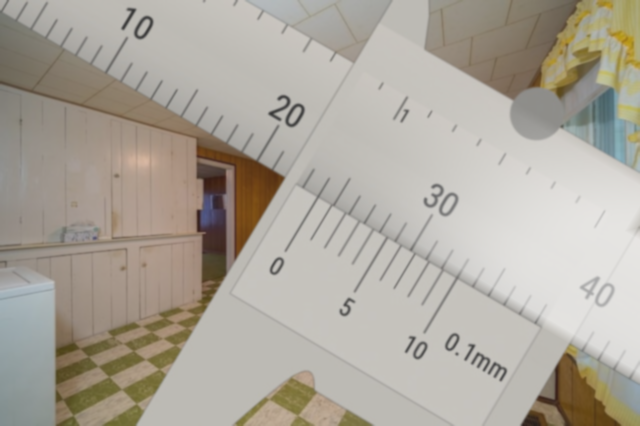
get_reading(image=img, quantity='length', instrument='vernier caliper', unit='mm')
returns 24.0 mm
